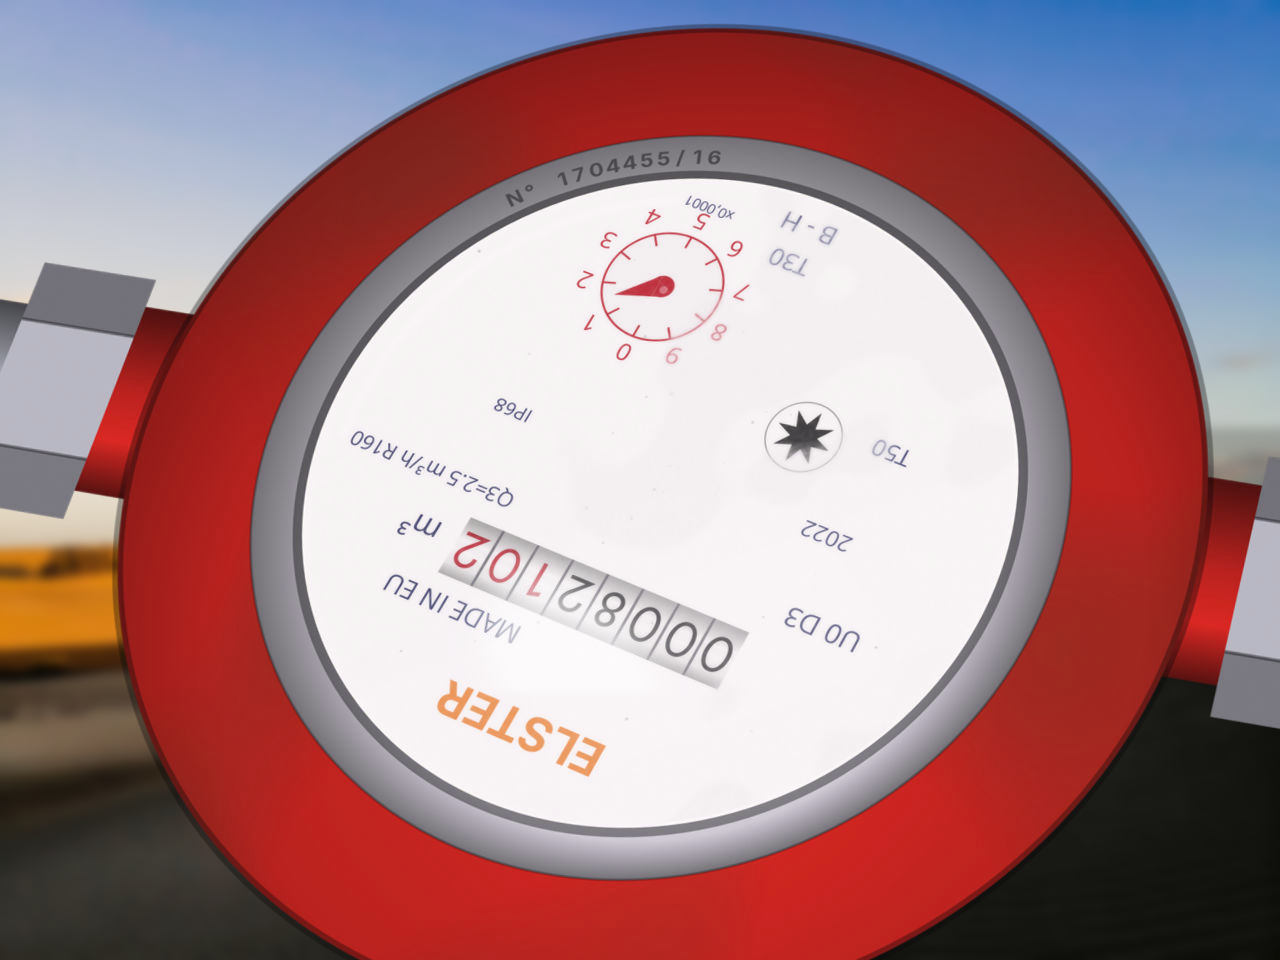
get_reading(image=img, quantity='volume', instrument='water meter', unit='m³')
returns 82.1021 m³
